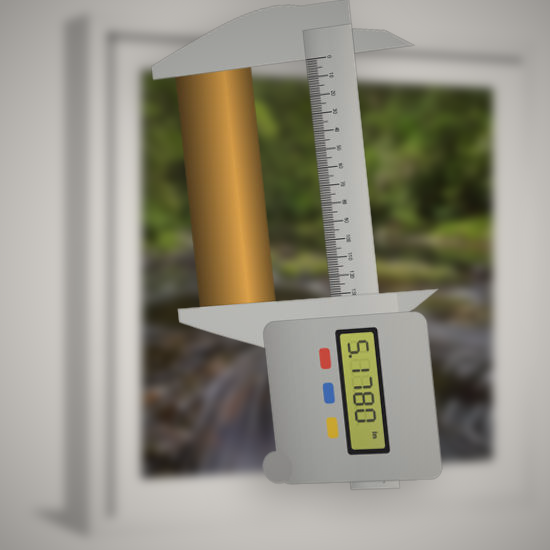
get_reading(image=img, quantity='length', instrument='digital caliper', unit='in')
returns 5.1780 in
